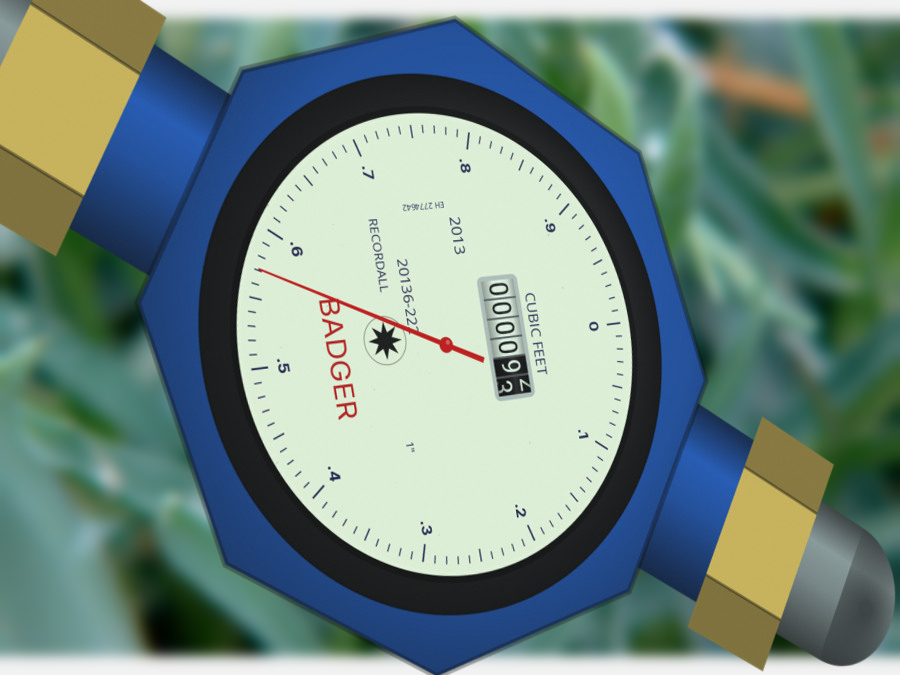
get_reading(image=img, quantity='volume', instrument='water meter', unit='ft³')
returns 92.57 ft³
